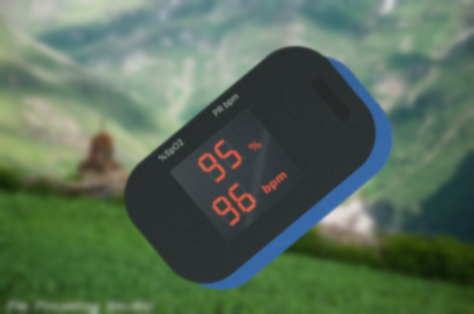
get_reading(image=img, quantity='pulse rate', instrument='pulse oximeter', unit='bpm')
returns 96 bpm
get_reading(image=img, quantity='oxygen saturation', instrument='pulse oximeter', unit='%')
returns 95 %
